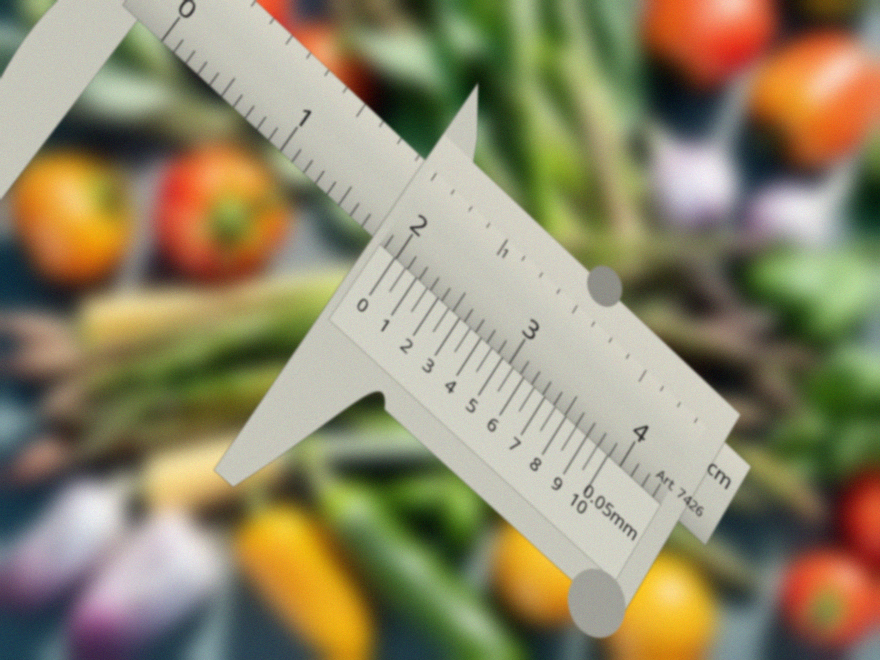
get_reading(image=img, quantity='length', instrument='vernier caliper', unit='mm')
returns 19.9 mm
